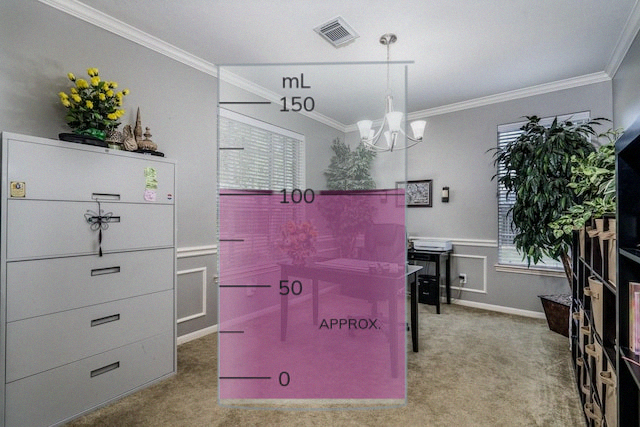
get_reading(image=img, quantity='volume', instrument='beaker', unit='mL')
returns 100 mL
